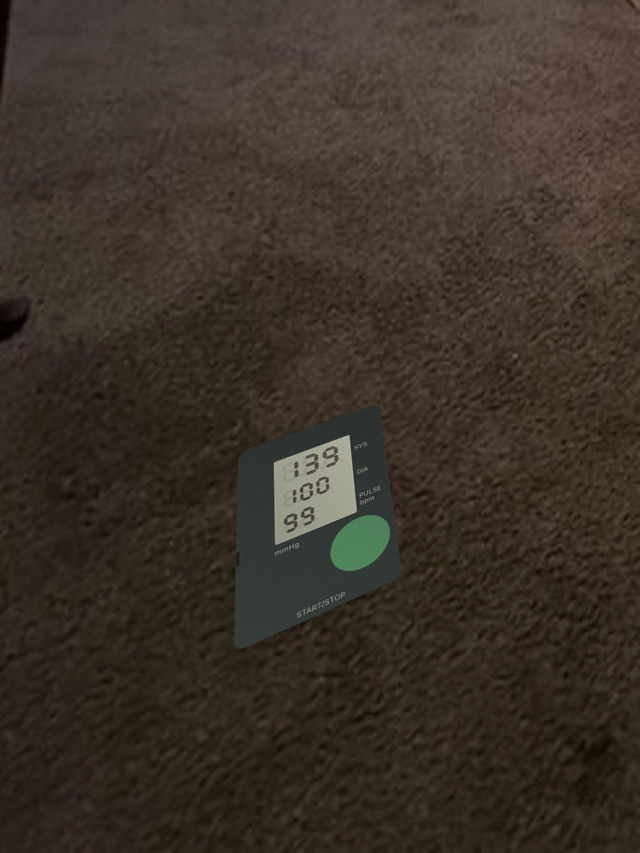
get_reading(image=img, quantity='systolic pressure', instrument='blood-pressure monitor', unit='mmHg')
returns 139 mmHg
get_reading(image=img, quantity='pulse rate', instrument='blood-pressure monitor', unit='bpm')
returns 99 bpm
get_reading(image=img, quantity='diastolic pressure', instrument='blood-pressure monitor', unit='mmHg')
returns 100 mmHg
